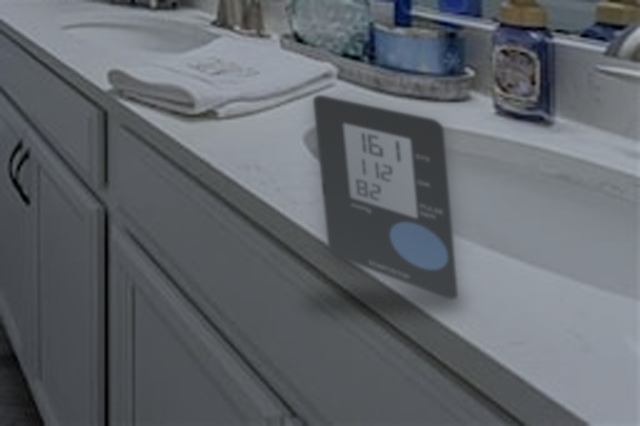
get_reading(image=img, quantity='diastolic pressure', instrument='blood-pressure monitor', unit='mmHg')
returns 112 mmHg
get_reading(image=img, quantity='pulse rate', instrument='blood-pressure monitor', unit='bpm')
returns 82 bpm
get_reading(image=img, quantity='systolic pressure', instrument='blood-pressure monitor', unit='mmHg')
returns 161 mmHg
